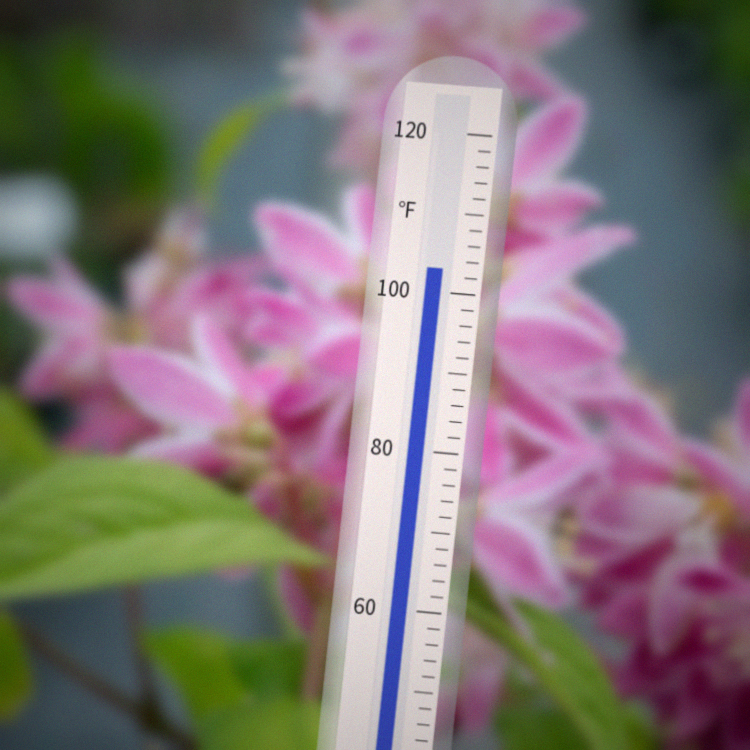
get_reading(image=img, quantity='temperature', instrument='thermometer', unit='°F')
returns 103 °F
